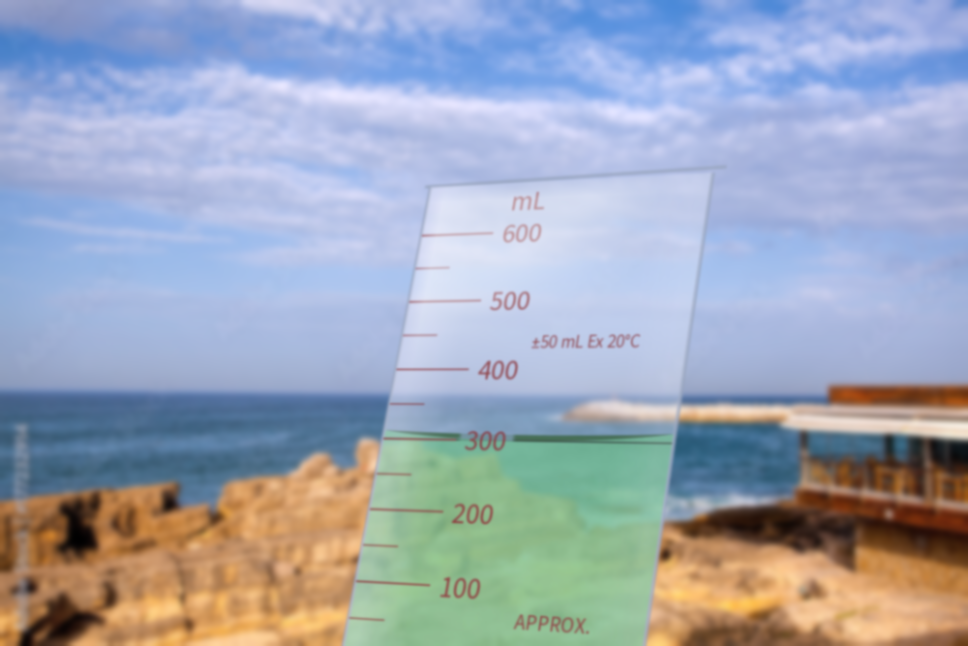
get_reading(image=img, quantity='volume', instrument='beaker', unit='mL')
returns 300 mL
